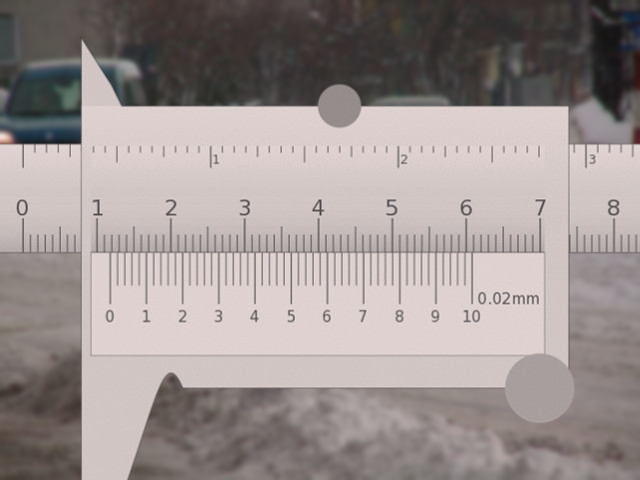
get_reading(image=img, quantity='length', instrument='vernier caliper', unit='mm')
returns 11.8 mm
